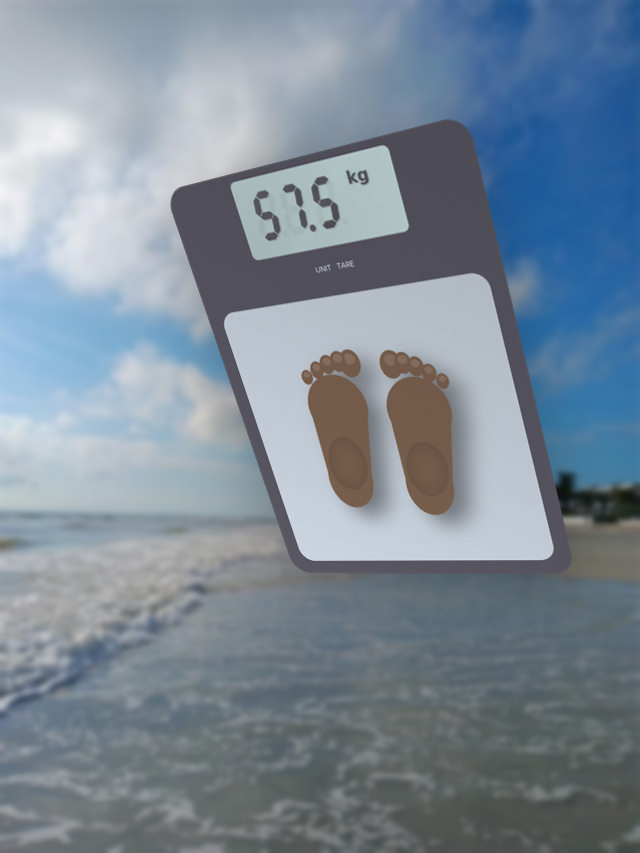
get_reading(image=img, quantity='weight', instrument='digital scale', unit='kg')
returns 57.5 kg
